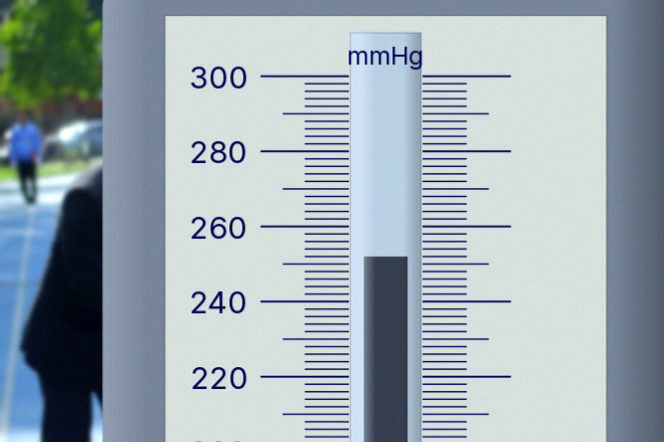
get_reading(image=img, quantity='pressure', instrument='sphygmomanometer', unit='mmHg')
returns 252 mmHg
